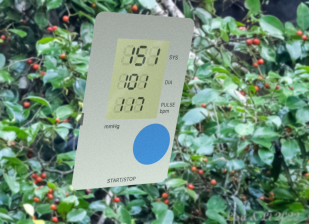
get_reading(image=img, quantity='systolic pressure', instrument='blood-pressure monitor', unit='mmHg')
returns 151 mmHg
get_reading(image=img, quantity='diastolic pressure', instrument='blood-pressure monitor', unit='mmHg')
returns 101 mmHg
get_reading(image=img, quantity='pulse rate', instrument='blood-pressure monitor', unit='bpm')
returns 117 bpm
